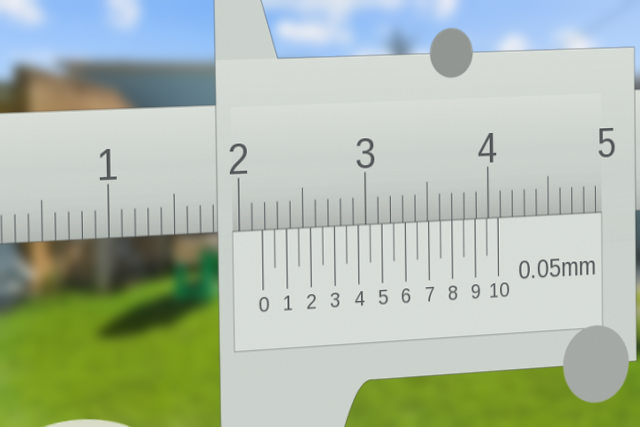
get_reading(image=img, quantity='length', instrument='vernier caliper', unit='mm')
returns 21.8 mm
